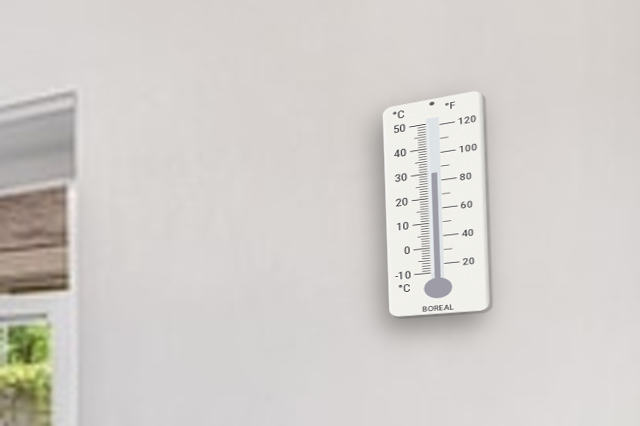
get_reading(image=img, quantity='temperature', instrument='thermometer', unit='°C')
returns 30 °C
